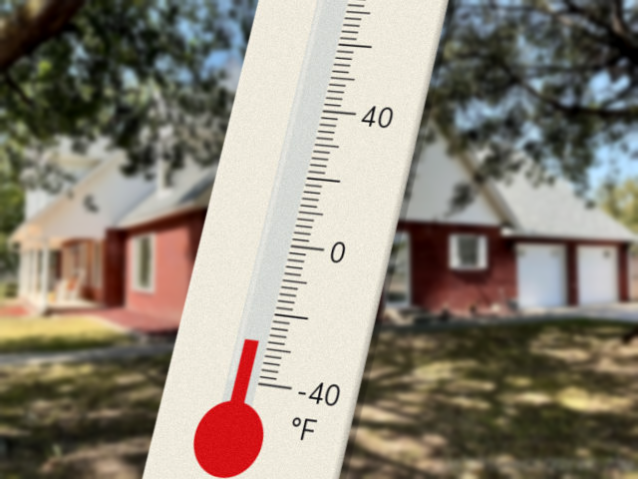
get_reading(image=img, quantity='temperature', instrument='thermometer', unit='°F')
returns -28 °F
